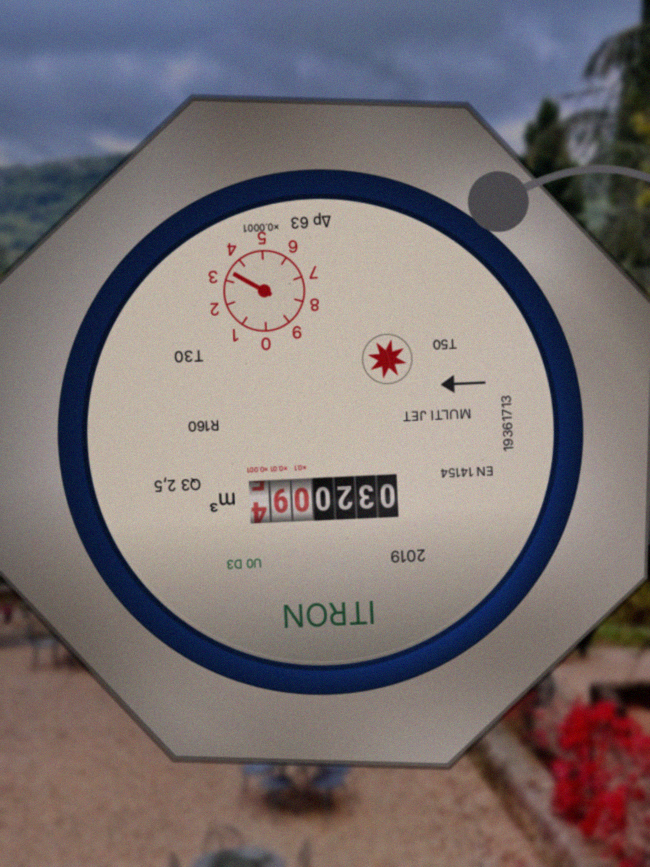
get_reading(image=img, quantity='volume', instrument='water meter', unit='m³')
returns 320.0943 m³
